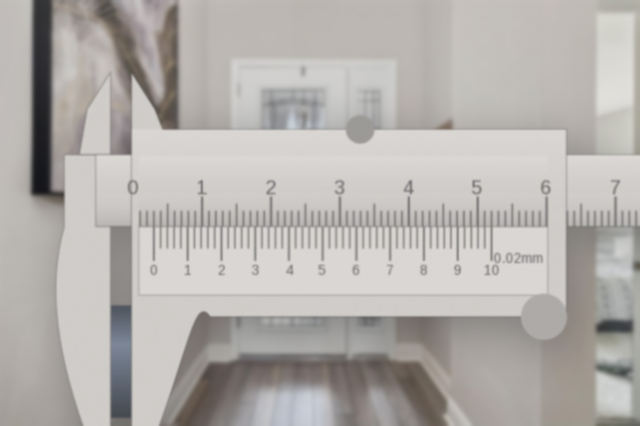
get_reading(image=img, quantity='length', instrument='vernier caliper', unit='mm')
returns 3.0 mm
